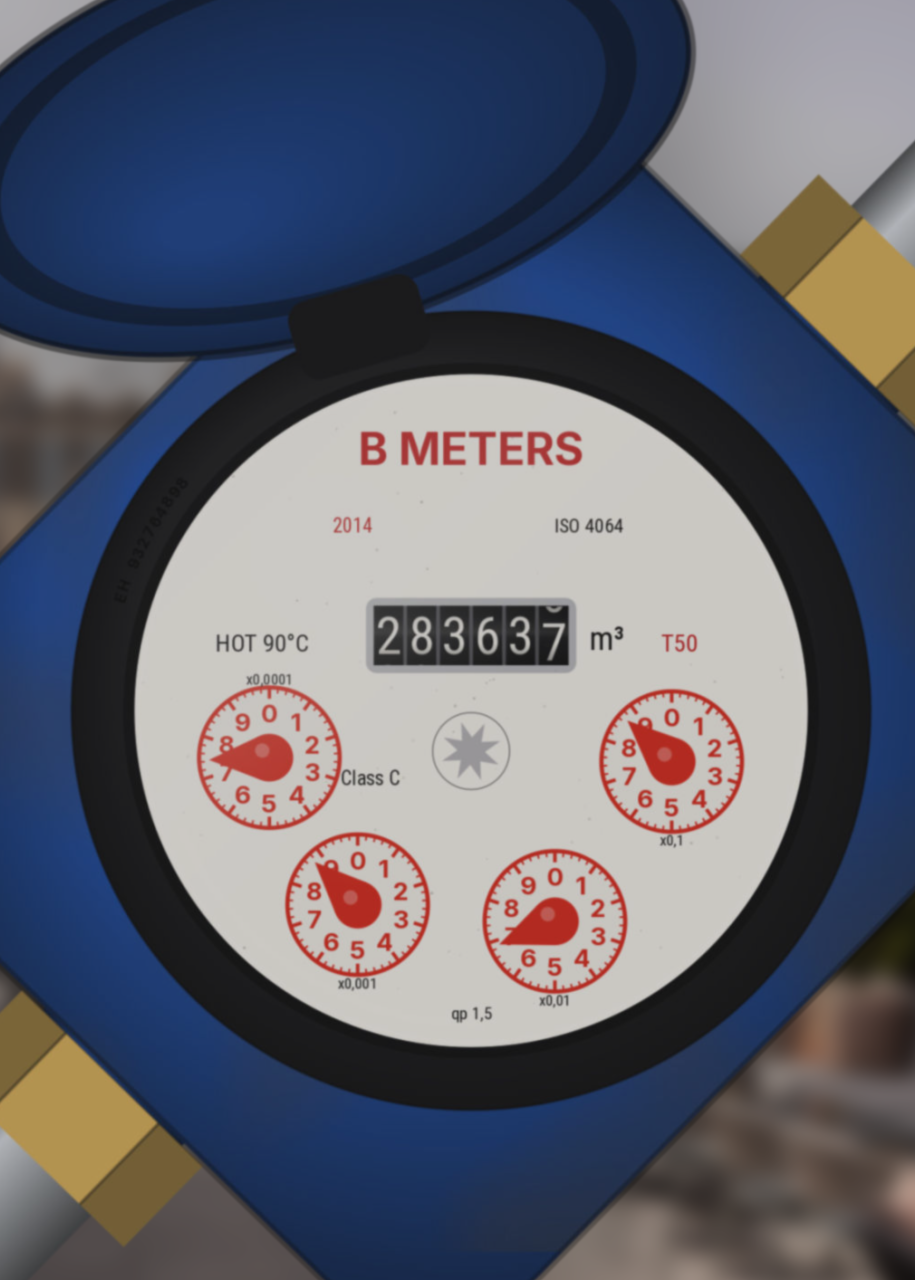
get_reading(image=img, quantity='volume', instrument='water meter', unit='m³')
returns 283636.8687 m³
